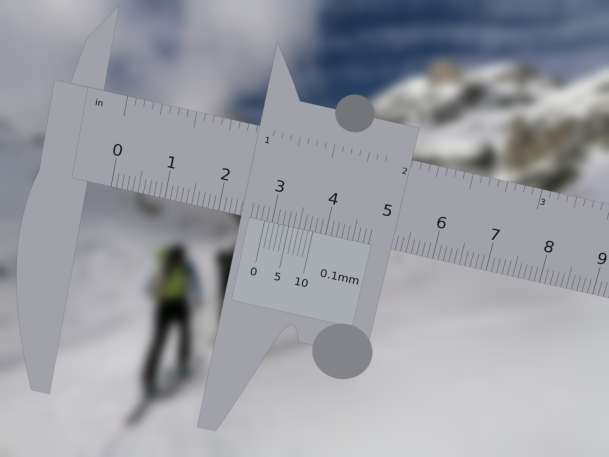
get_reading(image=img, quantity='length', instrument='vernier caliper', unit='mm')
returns 28.6 mm
